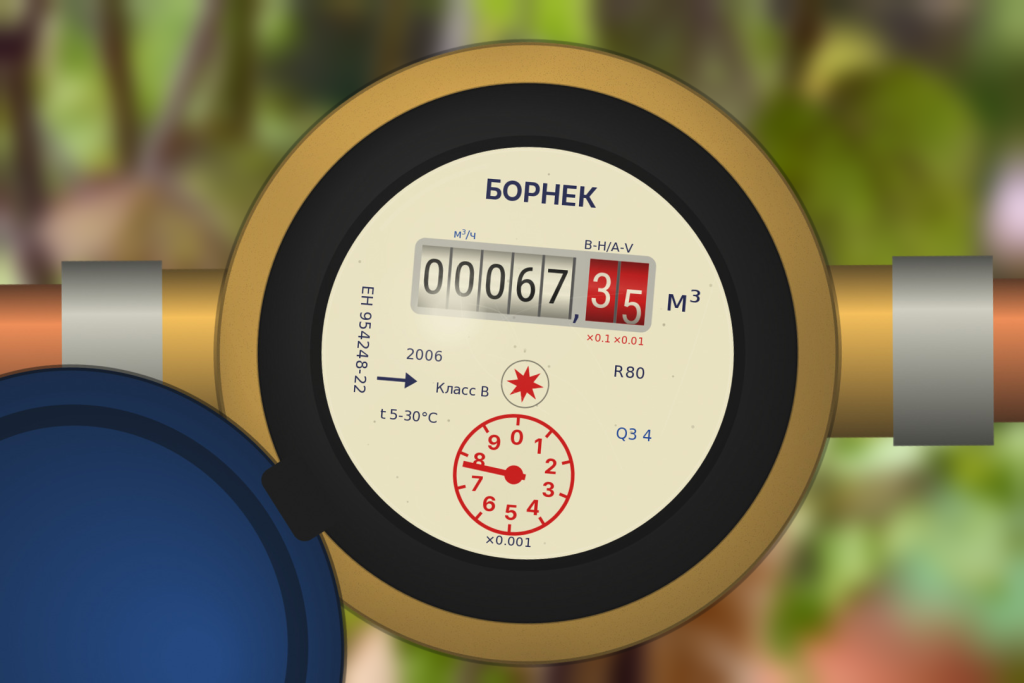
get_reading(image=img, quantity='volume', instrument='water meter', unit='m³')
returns 67.347 m³
